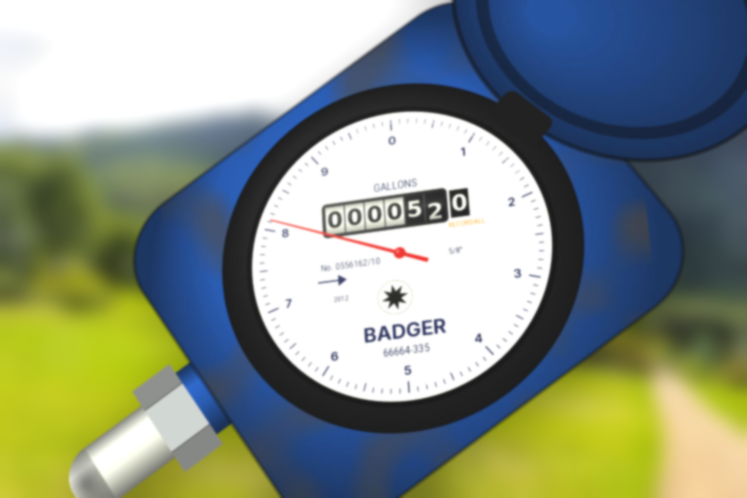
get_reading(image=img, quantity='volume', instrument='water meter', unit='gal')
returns 518.1 gal
